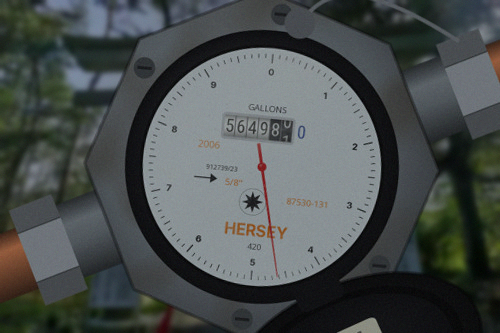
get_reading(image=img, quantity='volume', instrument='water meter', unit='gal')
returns 5649804.6 gal
